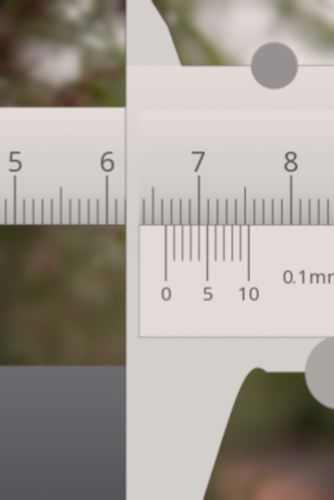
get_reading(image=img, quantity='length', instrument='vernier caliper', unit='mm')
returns 66.4 mm
